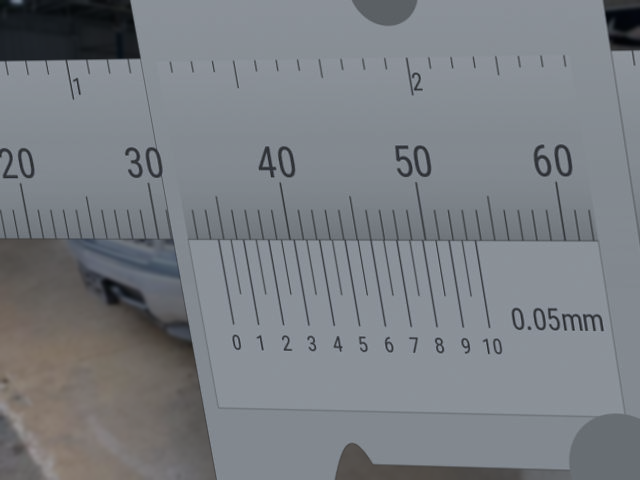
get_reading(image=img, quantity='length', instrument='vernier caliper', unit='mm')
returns 34.6 mm
